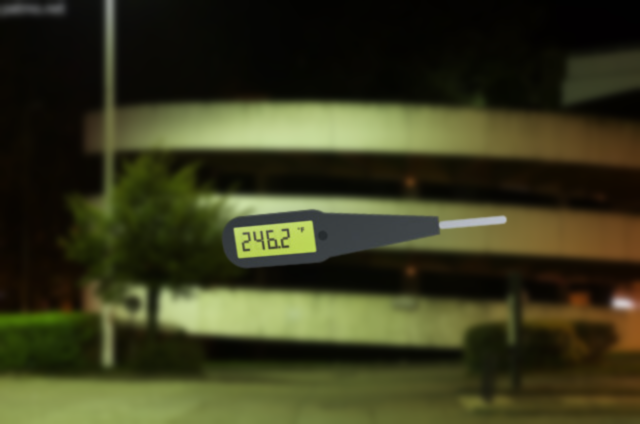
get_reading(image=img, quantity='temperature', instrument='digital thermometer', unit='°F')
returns 246.2 °F
